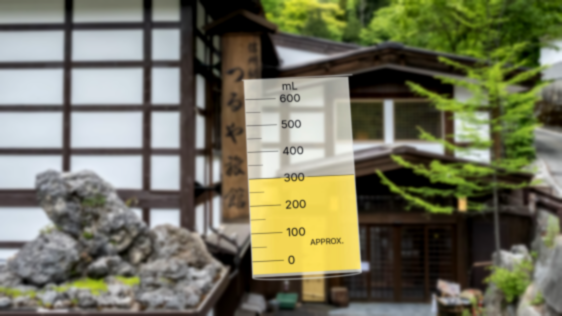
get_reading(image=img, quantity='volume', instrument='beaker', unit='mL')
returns 300 mL
